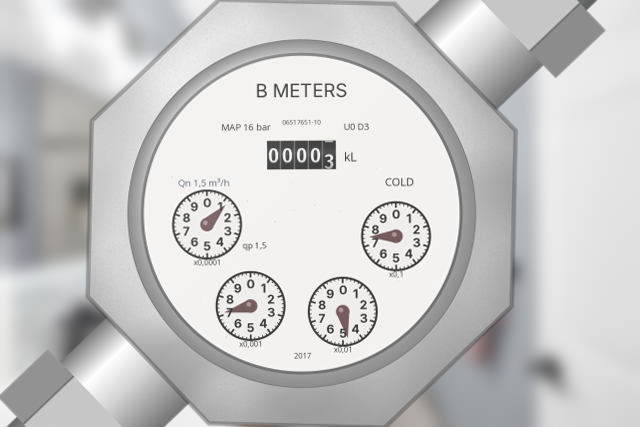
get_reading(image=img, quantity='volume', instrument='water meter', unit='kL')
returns 2.7471 kL
